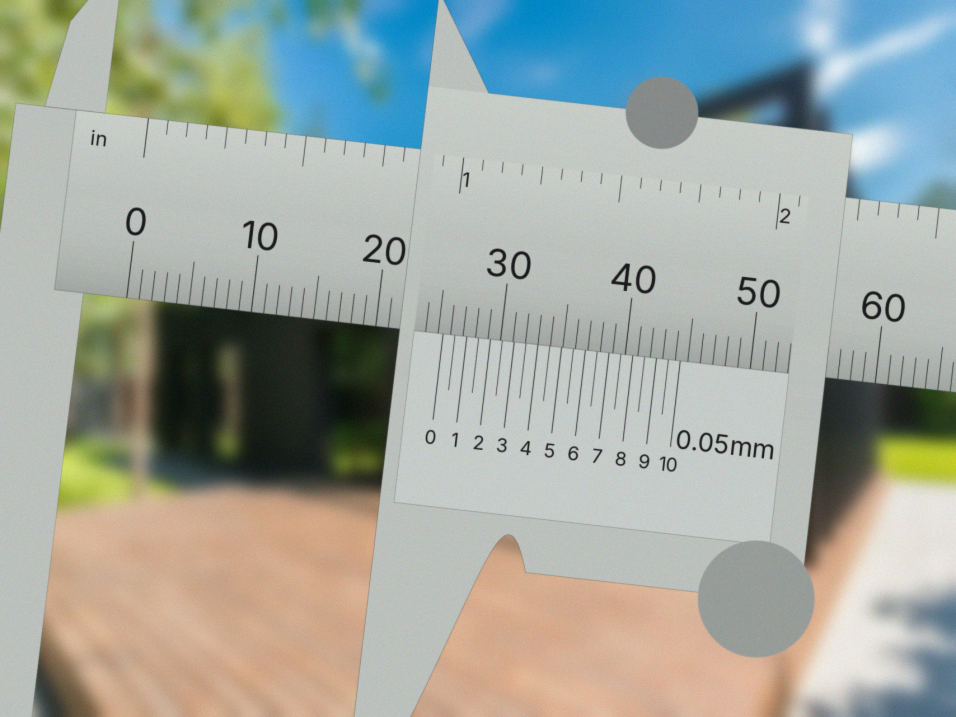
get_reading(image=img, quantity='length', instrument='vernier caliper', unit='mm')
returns 25.4 mm
